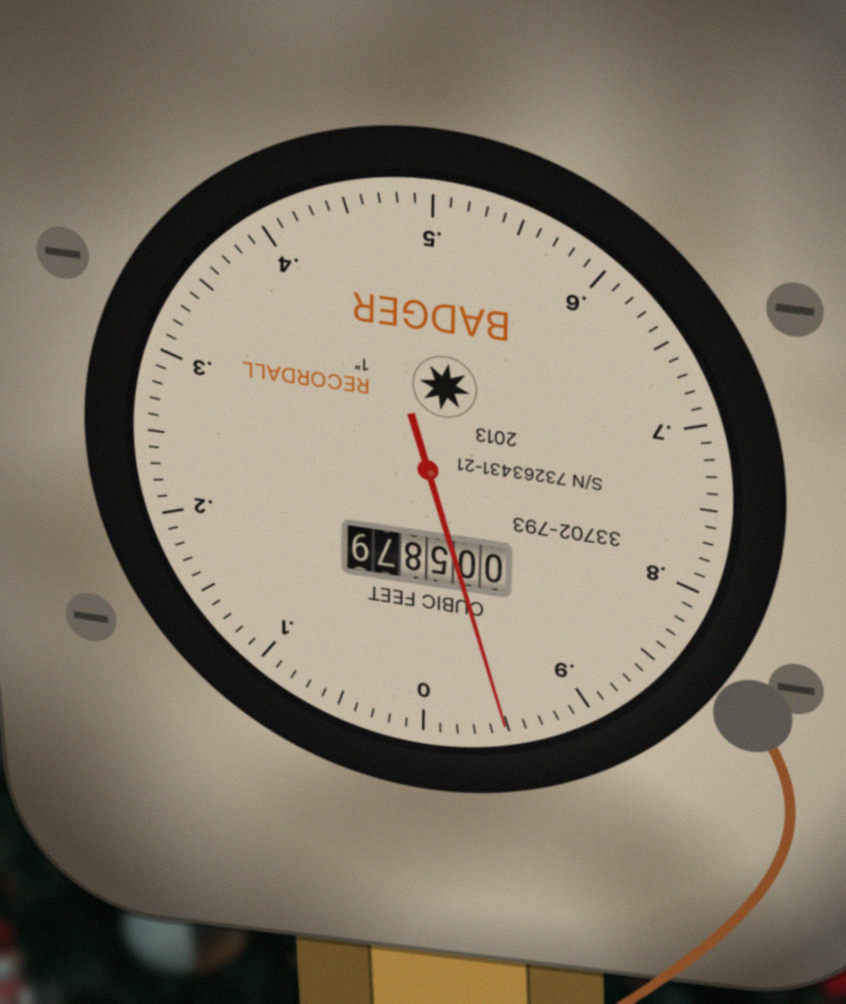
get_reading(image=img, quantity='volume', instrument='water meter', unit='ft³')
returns 5878.95 ft³
